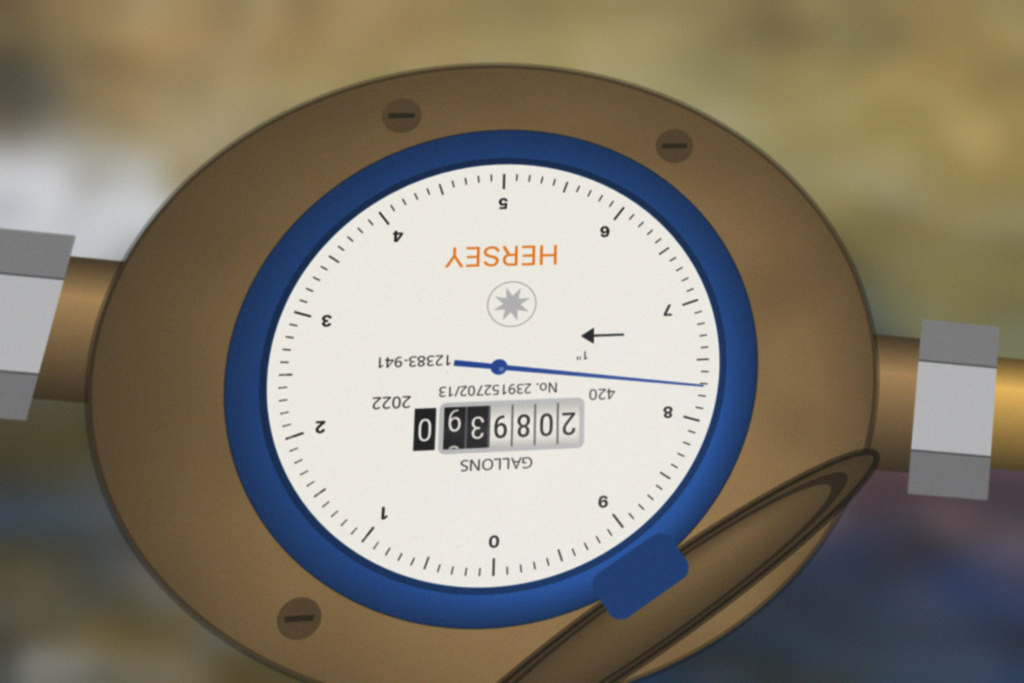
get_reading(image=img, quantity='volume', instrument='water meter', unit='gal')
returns 2089387.7 gal
